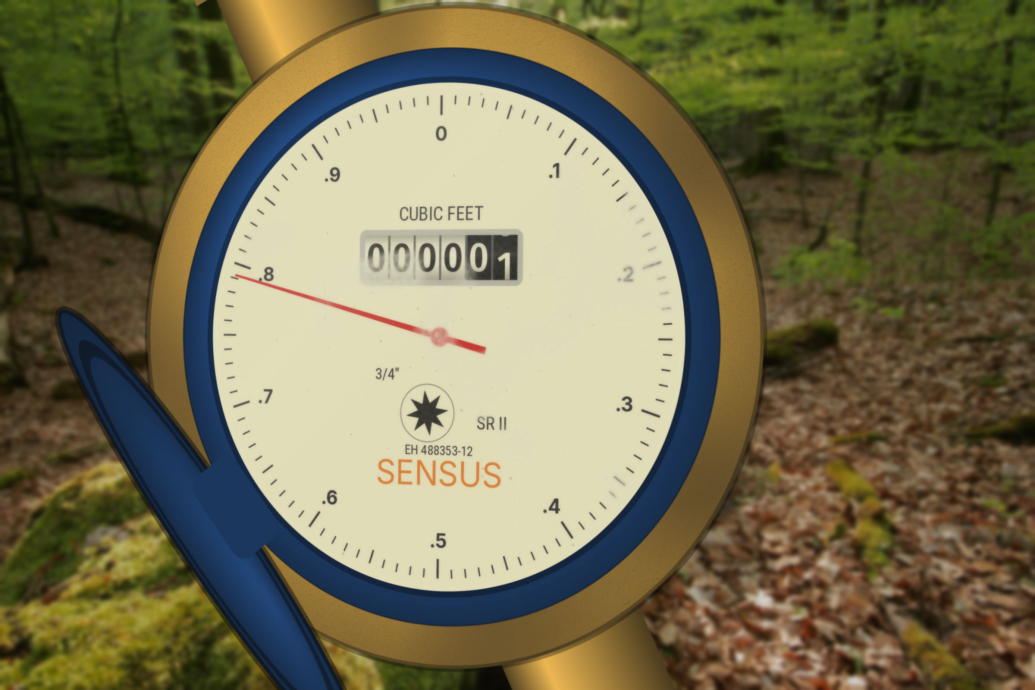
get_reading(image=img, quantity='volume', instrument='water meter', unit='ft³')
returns 0.79 ft³
